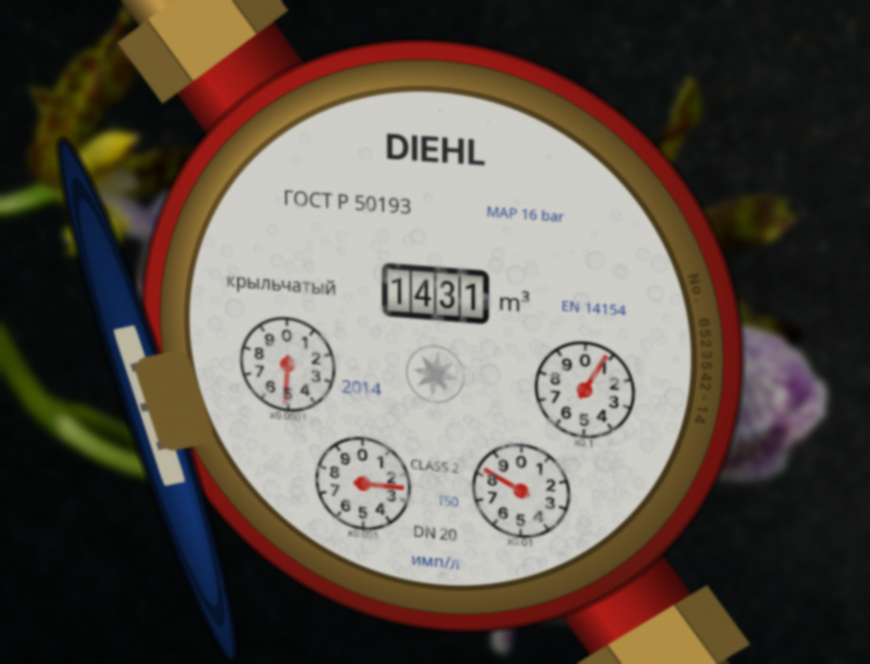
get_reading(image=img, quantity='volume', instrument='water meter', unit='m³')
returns 1431.0825 m³
